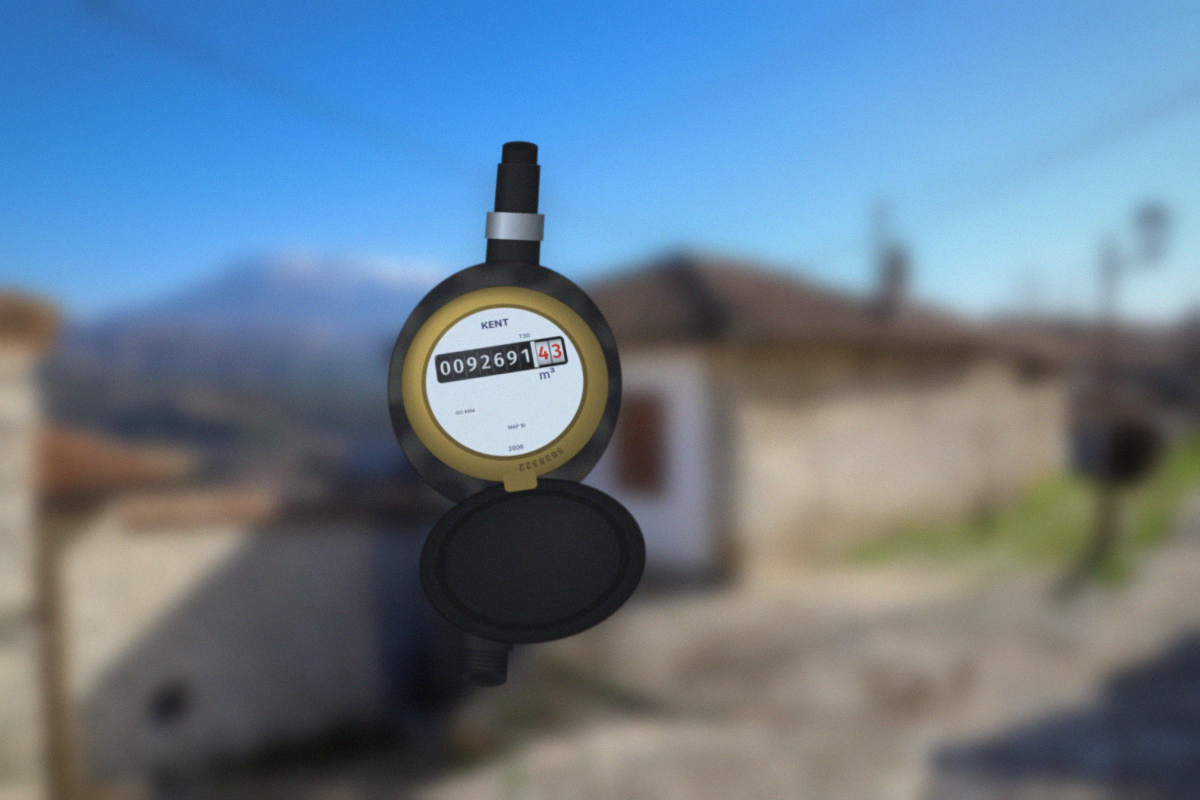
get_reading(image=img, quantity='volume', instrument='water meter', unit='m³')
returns 92691.43 m³
